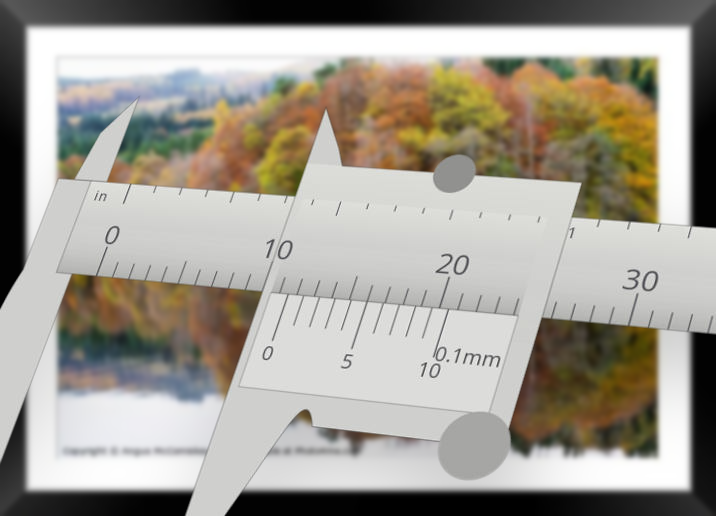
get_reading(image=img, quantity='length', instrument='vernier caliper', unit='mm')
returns 11.5 mm
